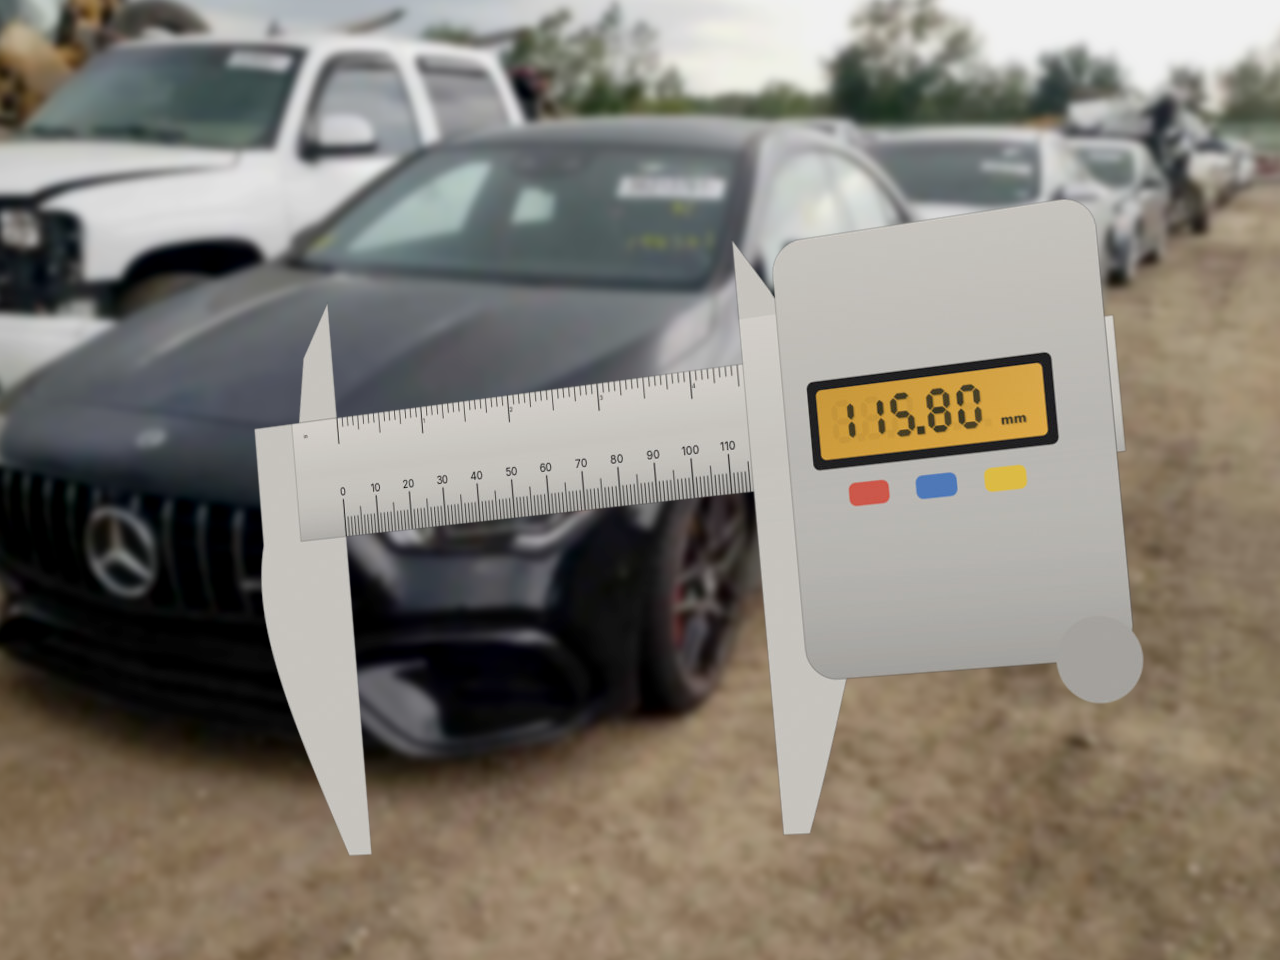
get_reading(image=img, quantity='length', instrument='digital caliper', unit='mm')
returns 115.80 mm
